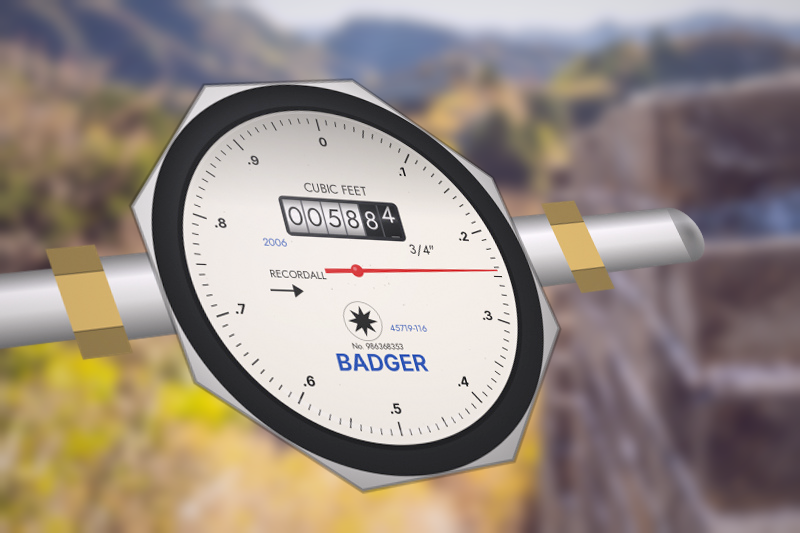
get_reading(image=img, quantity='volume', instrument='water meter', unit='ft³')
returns 5884.24 ft³
